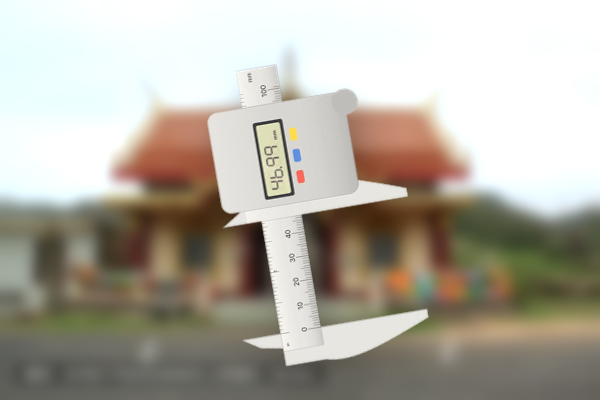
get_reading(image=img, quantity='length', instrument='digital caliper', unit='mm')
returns 46.99 mm
